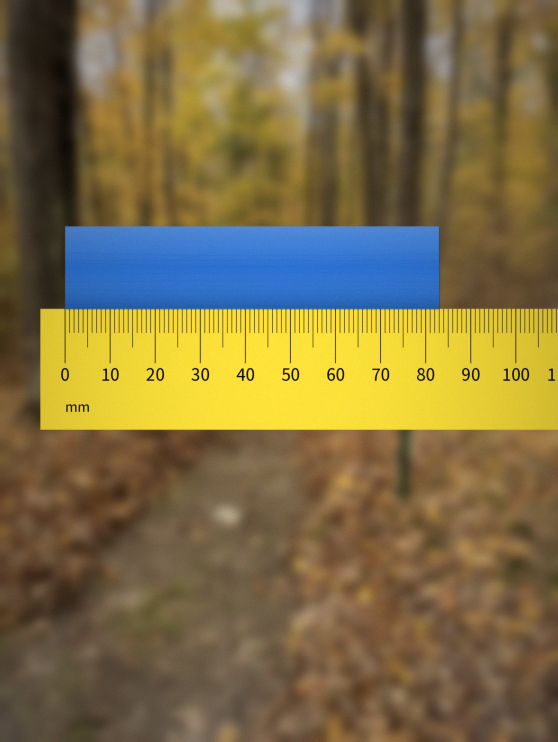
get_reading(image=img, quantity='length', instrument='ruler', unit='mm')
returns 83 mm
